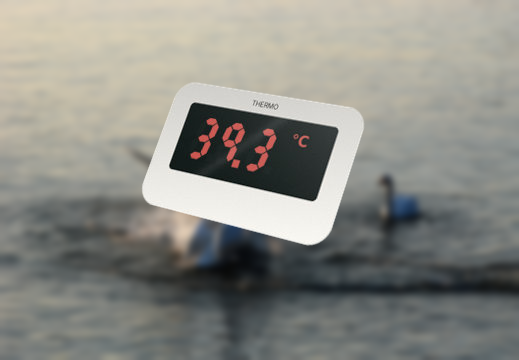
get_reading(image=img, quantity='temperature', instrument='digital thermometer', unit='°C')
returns 39.3 °C
